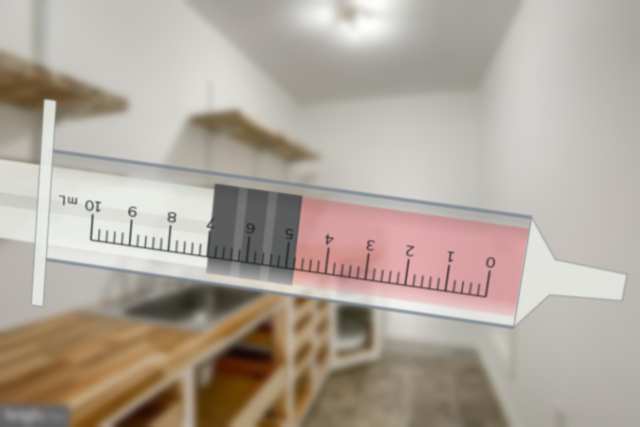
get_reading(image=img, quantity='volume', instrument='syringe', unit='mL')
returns 4.8 mL
